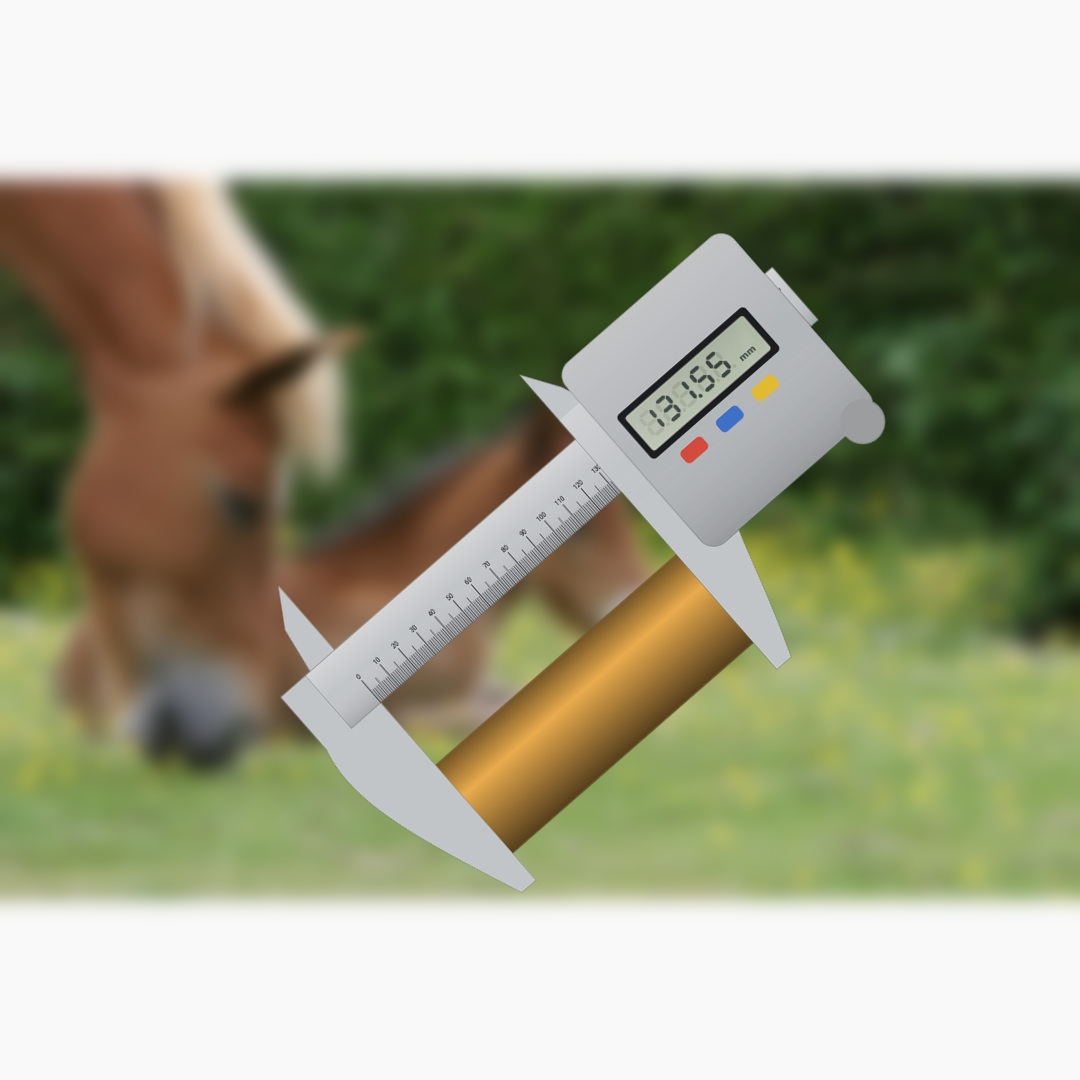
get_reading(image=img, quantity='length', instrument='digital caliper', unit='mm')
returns 131.55 mm
